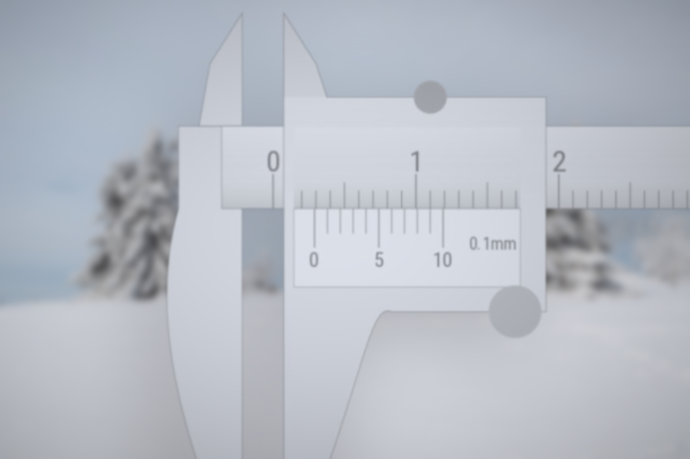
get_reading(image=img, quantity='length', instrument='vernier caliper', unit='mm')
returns 2.9 mm
